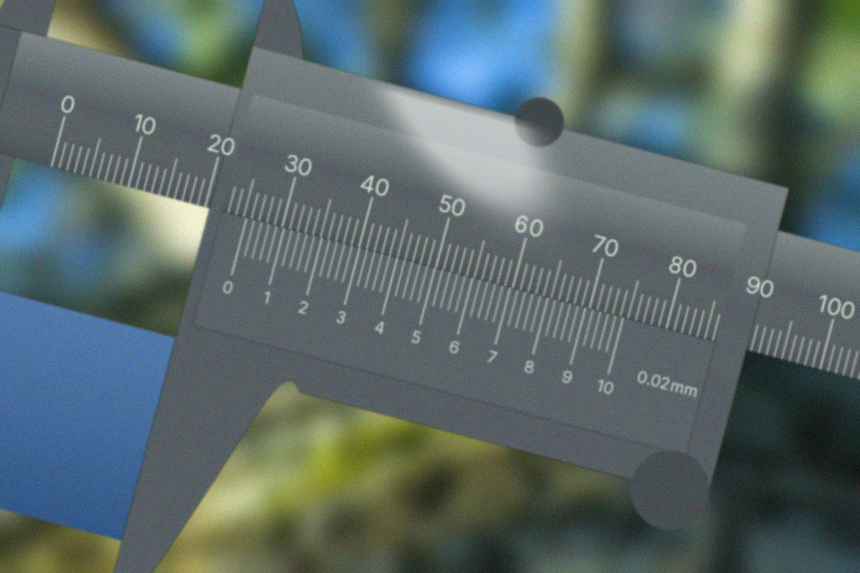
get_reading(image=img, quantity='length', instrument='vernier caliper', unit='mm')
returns 25.4 mm
